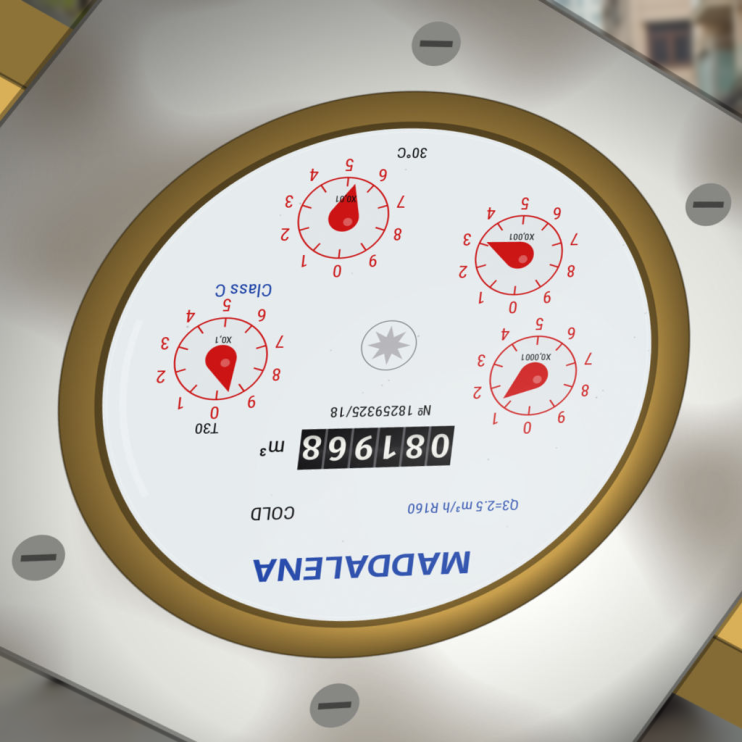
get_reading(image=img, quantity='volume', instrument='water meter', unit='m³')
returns 81967.9531 m³
